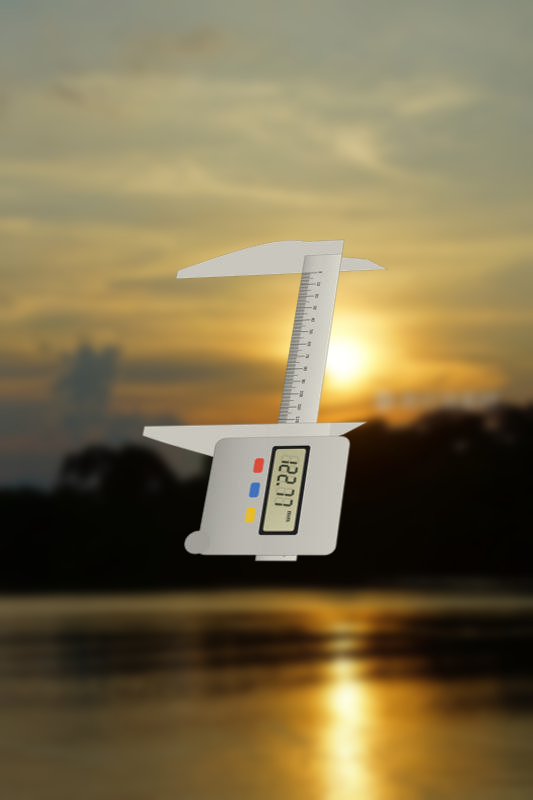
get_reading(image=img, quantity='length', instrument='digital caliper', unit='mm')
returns 122.77 mm
